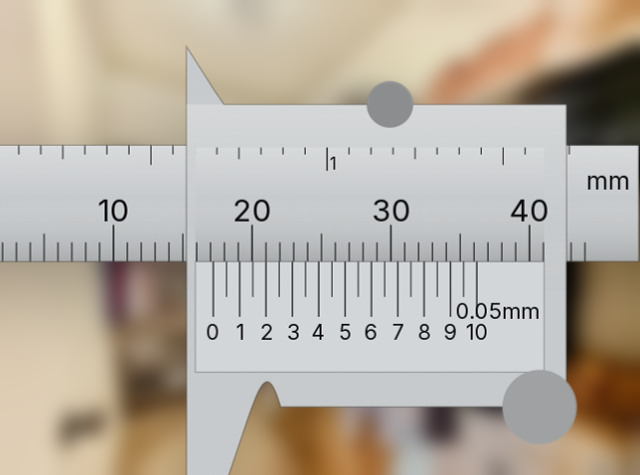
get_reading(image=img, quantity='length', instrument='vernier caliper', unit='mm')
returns 17.2 mm
